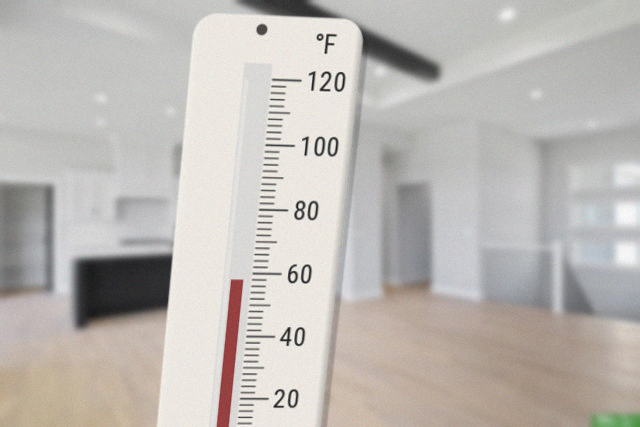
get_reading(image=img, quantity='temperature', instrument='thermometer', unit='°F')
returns 58 °F
